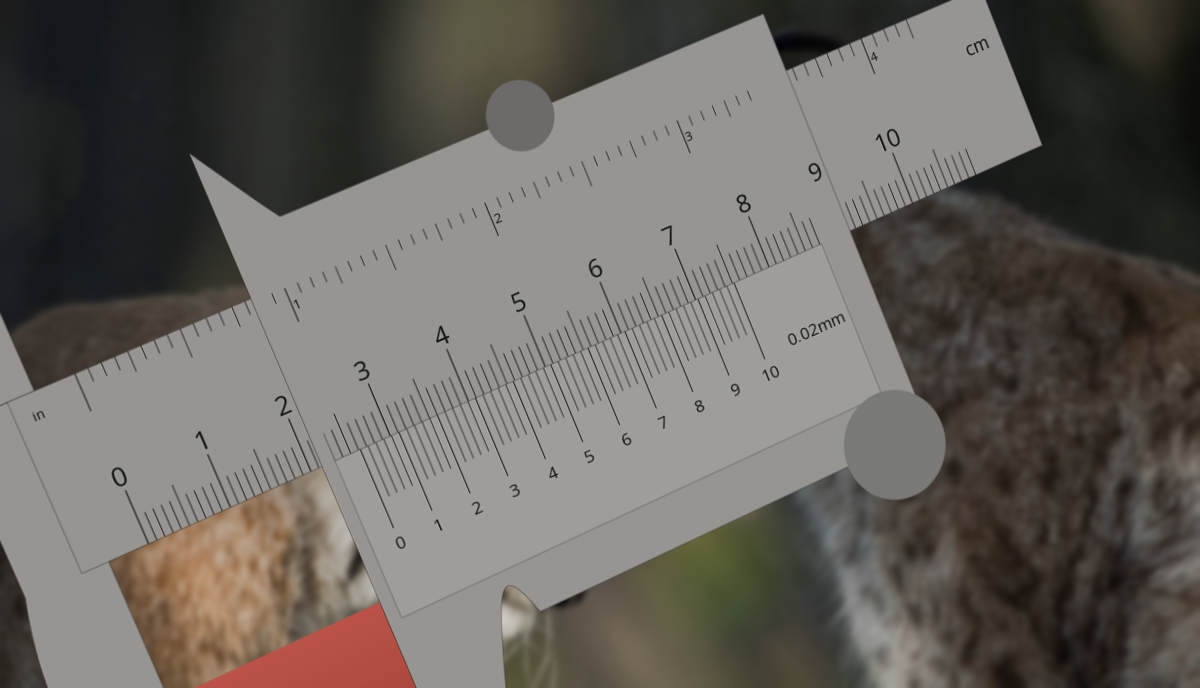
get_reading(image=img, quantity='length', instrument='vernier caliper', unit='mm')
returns 26.2 mm
